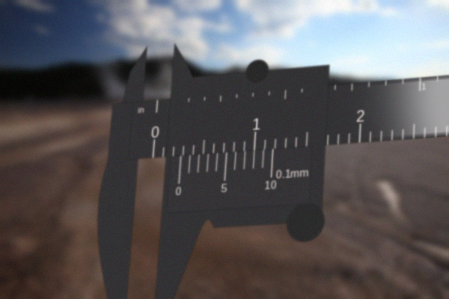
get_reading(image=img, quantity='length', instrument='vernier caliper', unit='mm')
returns 2.8 mm
